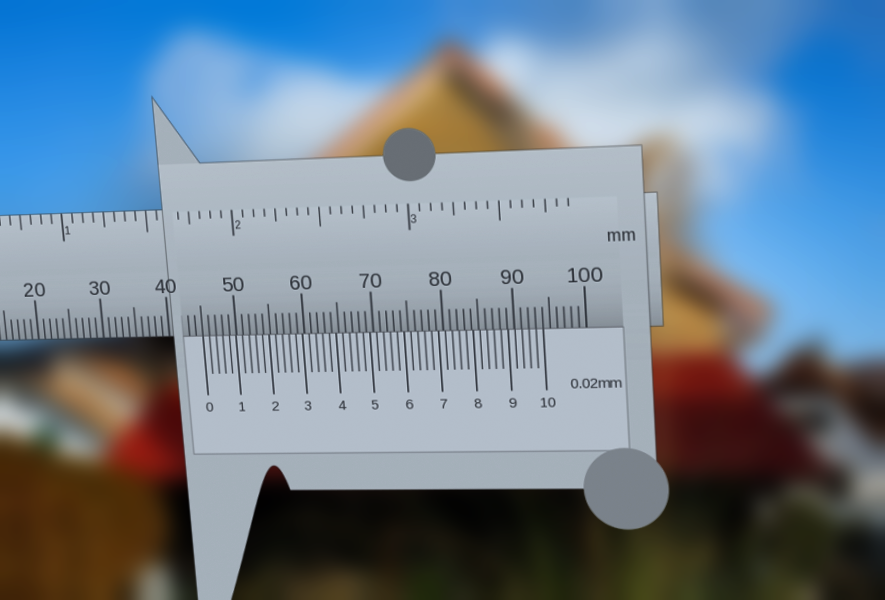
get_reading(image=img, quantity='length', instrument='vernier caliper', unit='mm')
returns 45.0 mm
